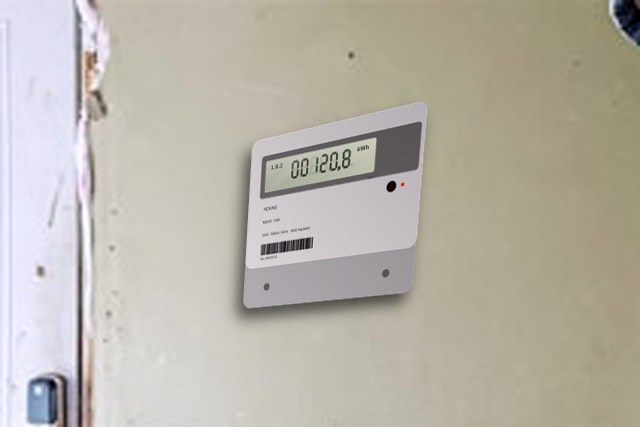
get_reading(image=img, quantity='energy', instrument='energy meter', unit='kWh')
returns 120.8 kWh
